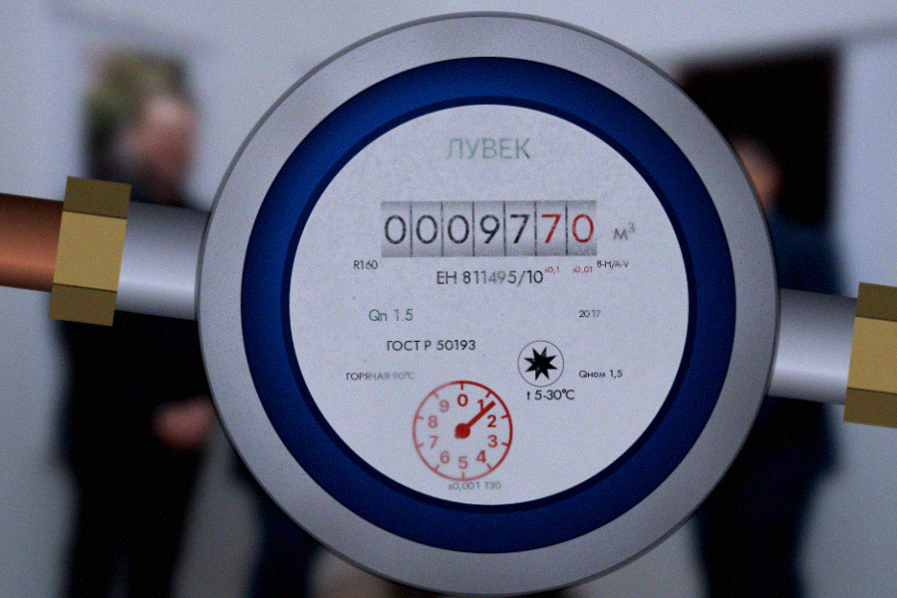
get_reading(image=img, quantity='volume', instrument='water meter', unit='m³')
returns 97.701 m³
